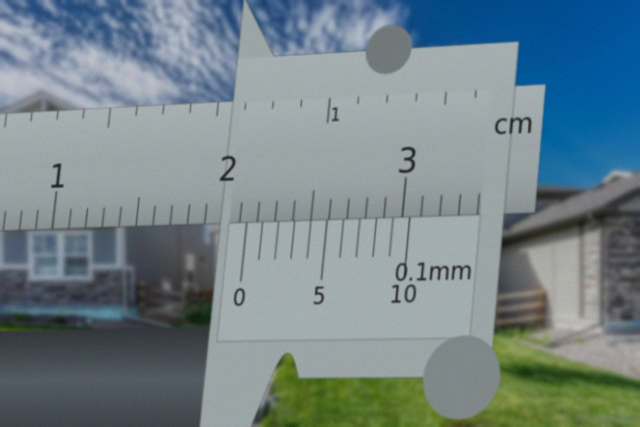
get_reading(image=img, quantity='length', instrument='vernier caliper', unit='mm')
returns 21.4 mm
